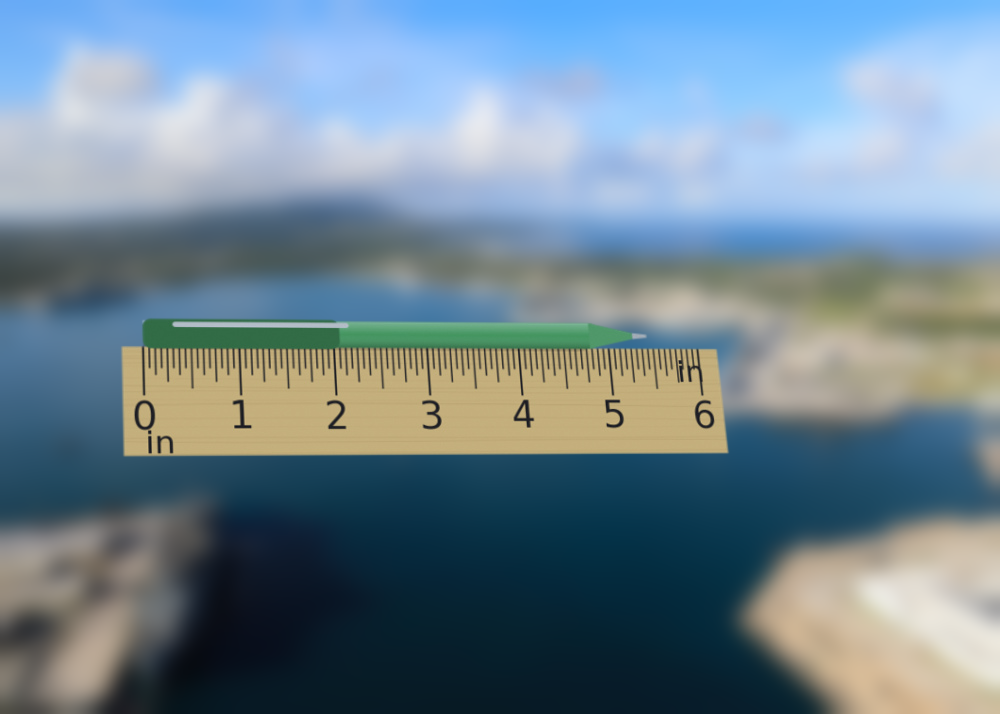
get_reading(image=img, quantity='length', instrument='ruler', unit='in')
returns 5.4375 in
